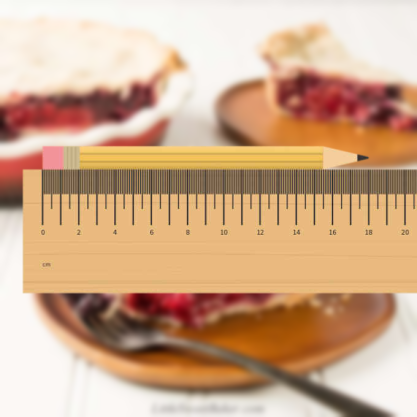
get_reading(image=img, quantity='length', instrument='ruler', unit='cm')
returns 18 cm
